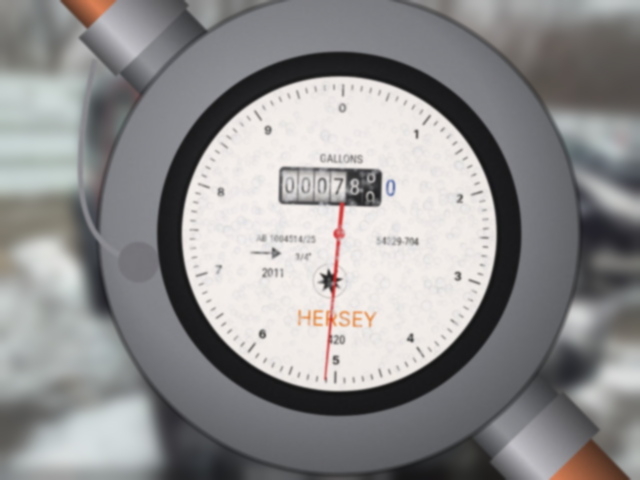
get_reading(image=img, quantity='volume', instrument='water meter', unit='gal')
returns 7885.1 gal
